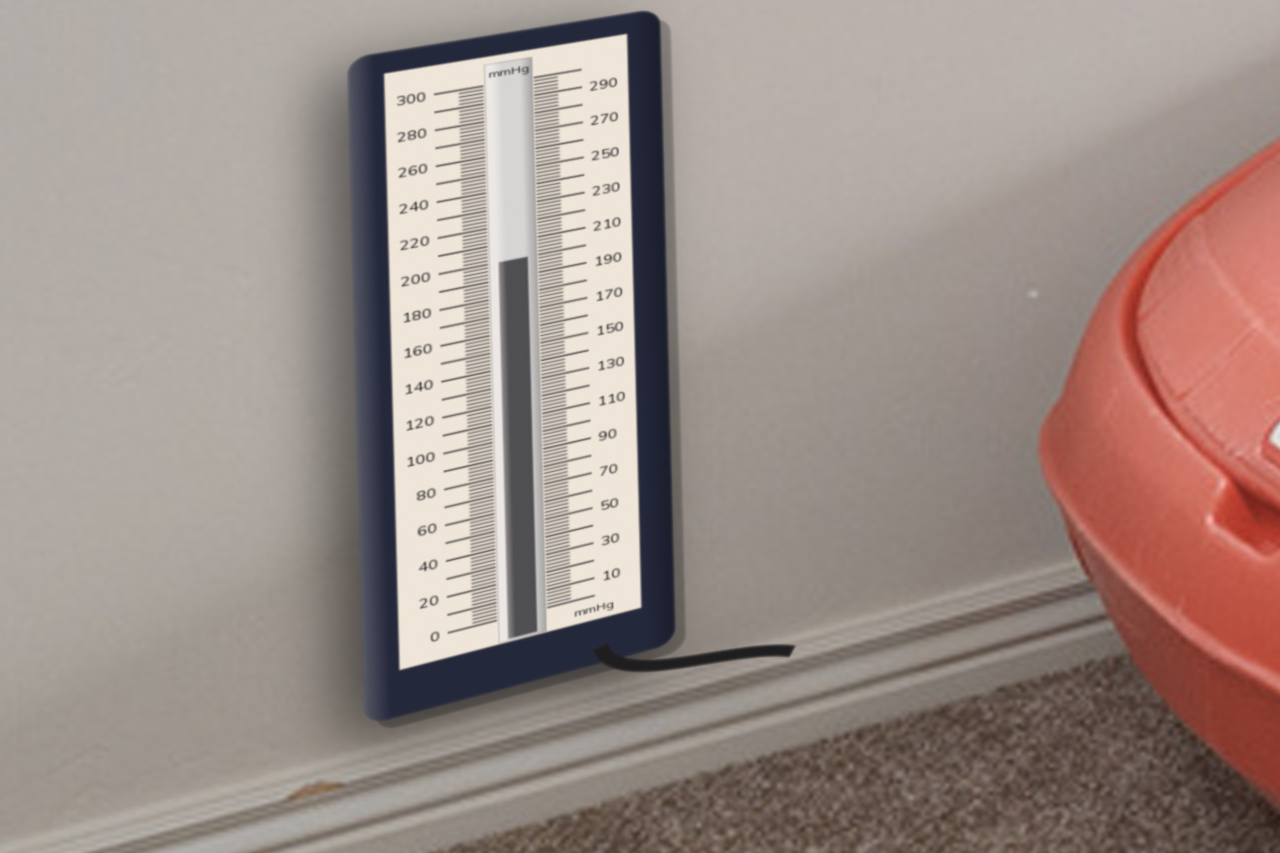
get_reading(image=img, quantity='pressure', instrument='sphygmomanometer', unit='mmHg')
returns 200 mmHg
